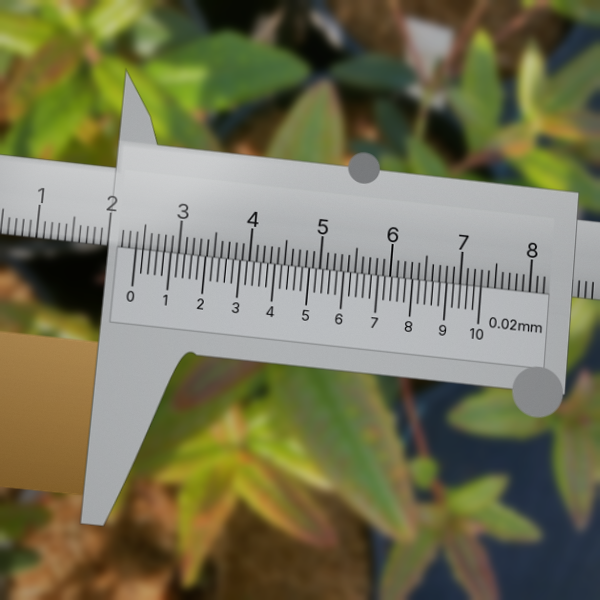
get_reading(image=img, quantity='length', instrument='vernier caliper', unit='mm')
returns 24.0 mm
